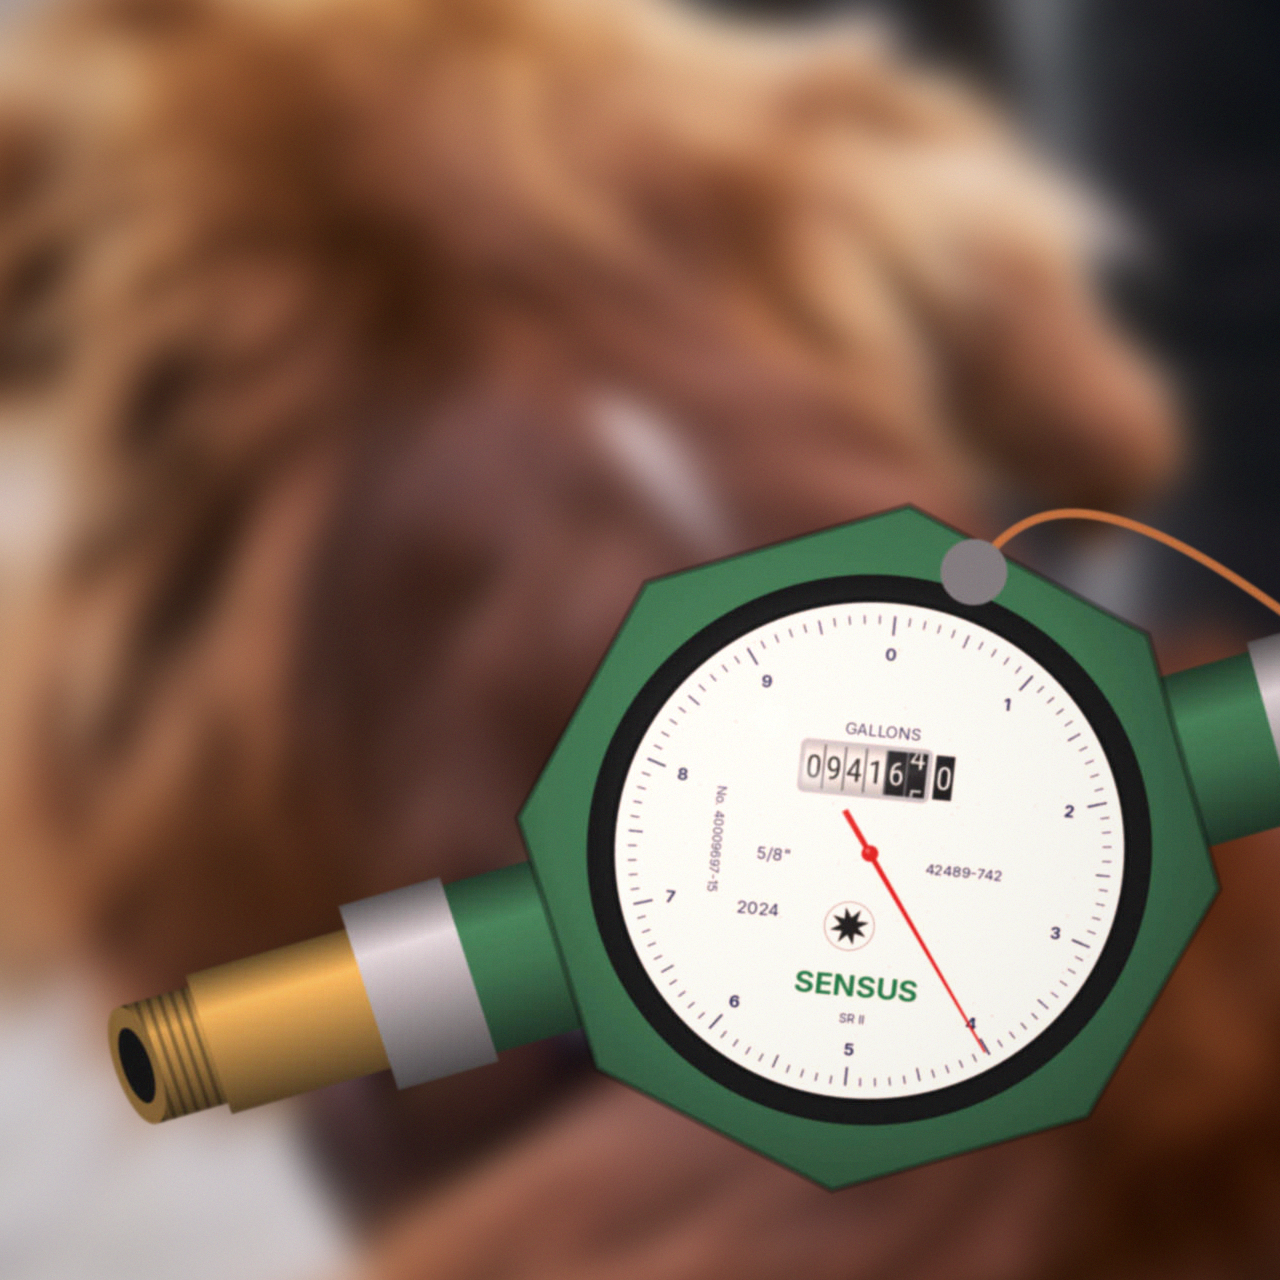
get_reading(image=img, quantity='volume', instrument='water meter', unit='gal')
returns 941644.0 gal
